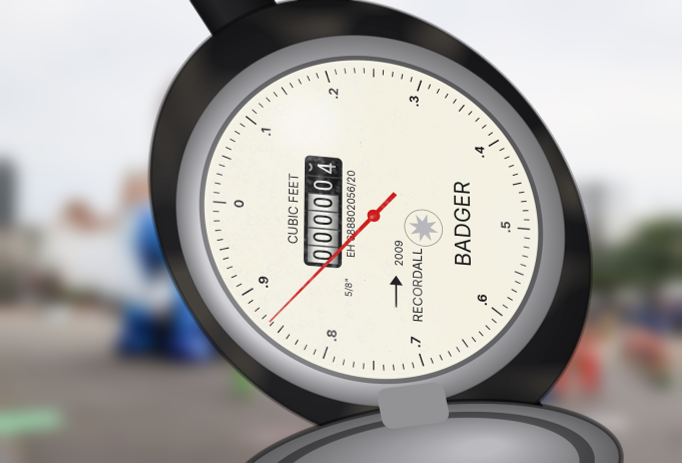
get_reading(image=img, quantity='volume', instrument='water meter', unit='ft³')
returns 3.86 ft³
